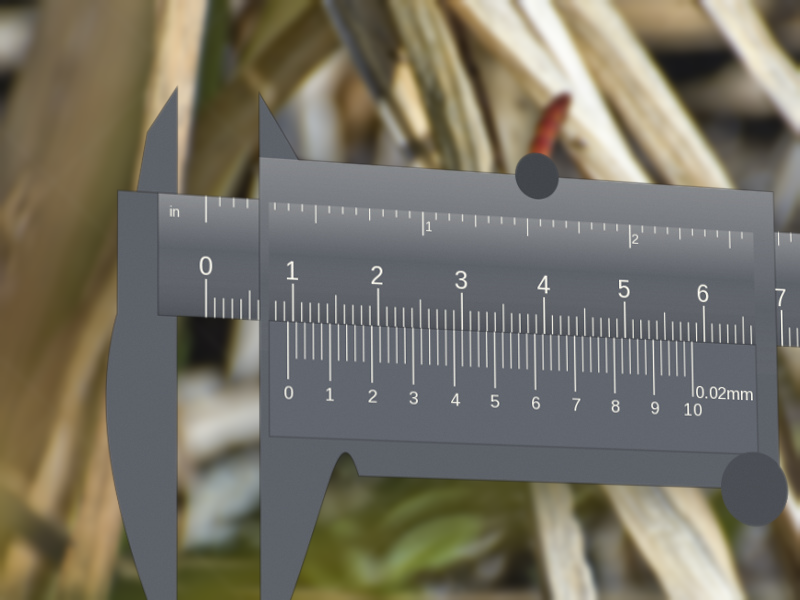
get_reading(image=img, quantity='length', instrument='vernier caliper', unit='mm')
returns 9.4 mm
